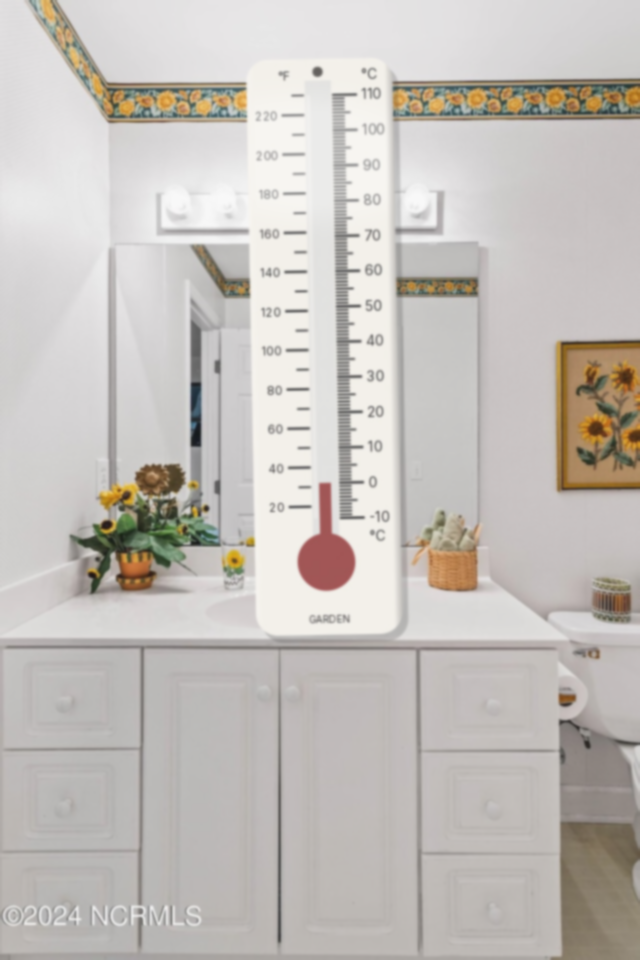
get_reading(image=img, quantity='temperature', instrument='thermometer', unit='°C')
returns 0 °C
